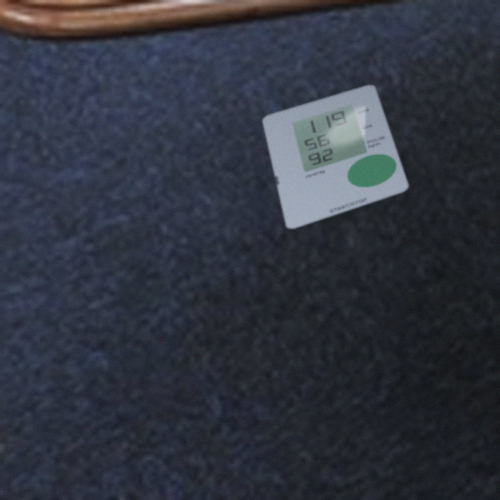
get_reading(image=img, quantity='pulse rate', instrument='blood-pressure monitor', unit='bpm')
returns 92 bpm
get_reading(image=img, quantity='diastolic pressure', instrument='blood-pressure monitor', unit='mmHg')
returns 56 mmHg
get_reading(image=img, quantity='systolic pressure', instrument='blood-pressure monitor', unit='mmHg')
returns 119 mmHg
